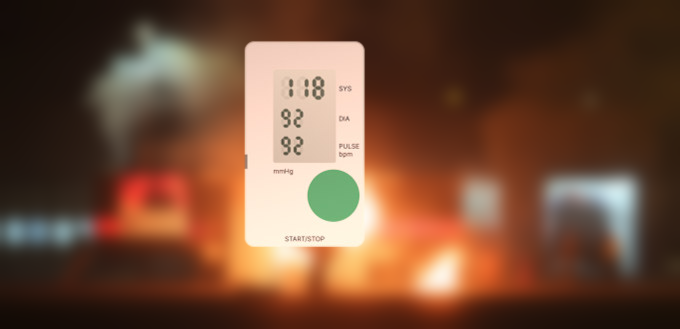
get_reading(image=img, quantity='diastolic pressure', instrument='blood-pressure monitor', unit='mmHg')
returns 92 mmHg
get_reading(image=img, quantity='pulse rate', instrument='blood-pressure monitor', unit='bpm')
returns 92 bpm
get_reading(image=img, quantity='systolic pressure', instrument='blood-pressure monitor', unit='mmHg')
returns 118 mmHg
